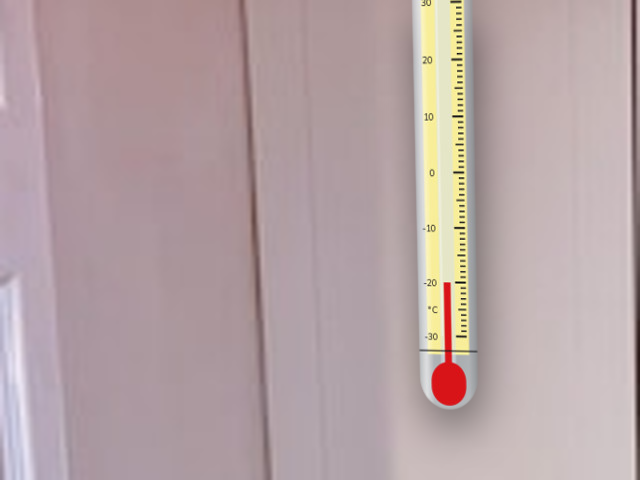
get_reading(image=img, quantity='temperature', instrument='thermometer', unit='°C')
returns -20 °C
